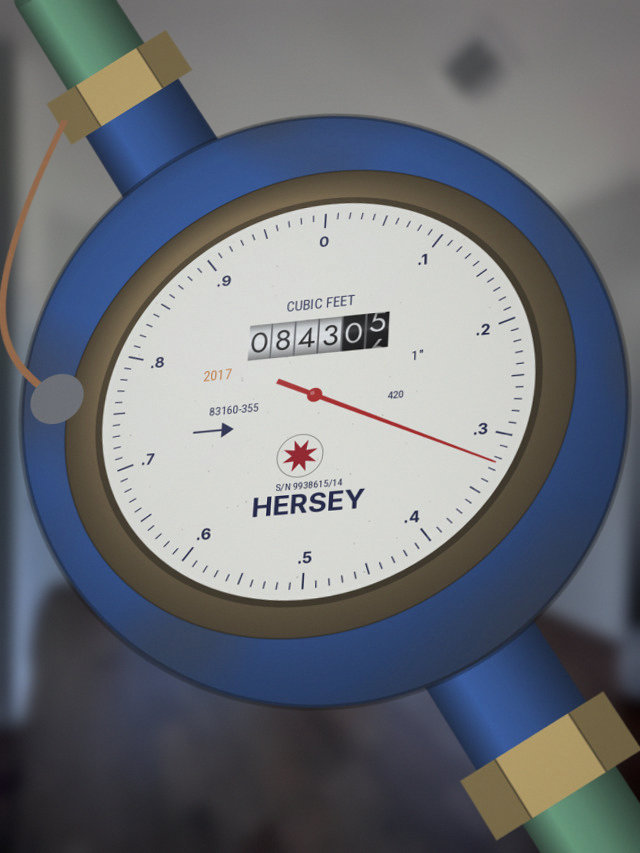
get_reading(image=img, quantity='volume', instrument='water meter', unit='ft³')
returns 84305.32 ft³
